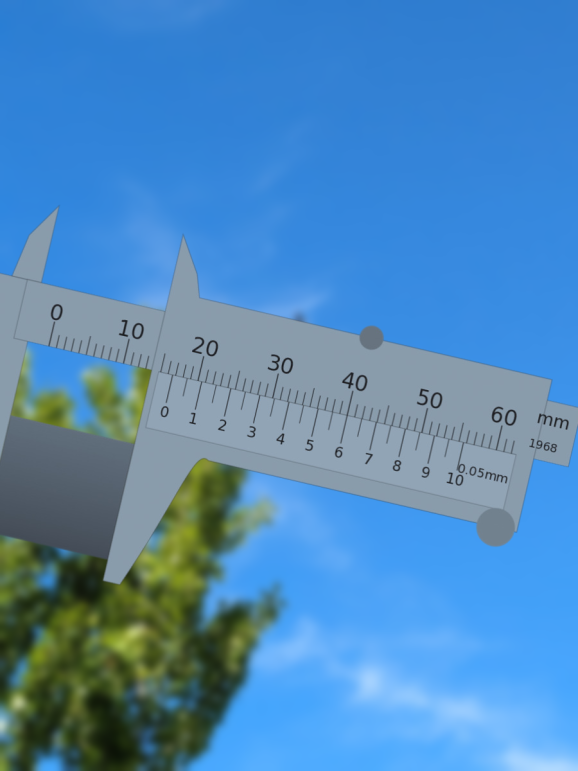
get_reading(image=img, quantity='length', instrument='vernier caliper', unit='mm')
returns 16.6 mm
